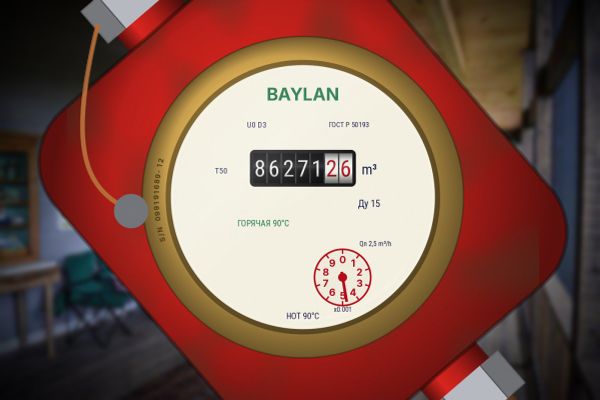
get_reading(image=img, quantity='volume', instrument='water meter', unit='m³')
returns 86271.264 m³
